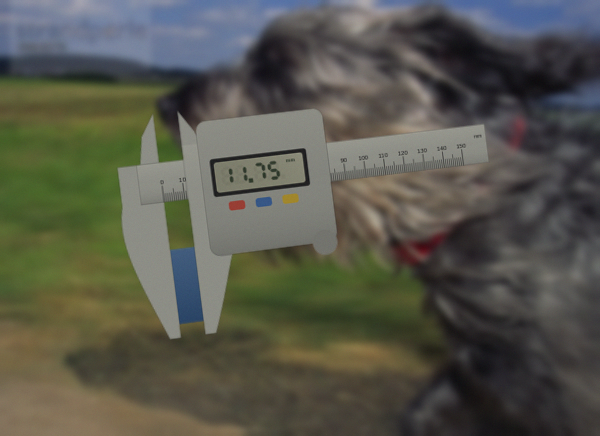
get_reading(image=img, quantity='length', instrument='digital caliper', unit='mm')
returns 11.75 mm
